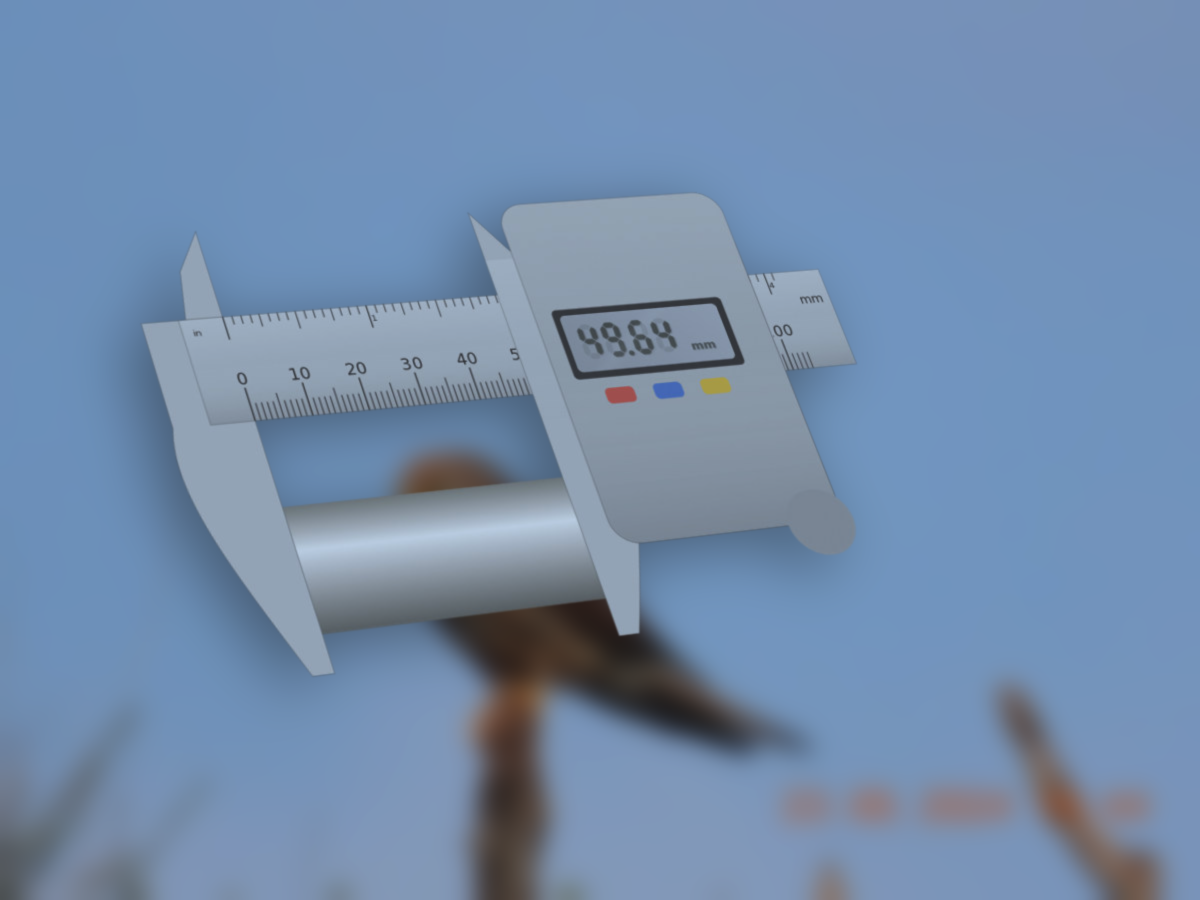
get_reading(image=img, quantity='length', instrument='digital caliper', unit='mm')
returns 49.64 mm
